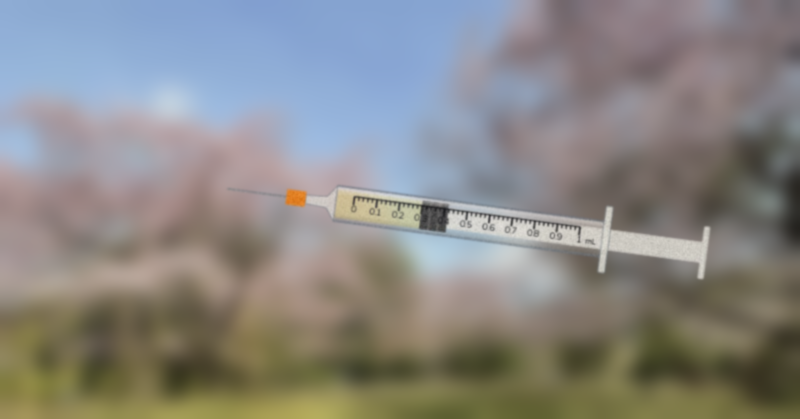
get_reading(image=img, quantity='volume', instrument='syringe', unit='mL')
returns 0.3 mL
